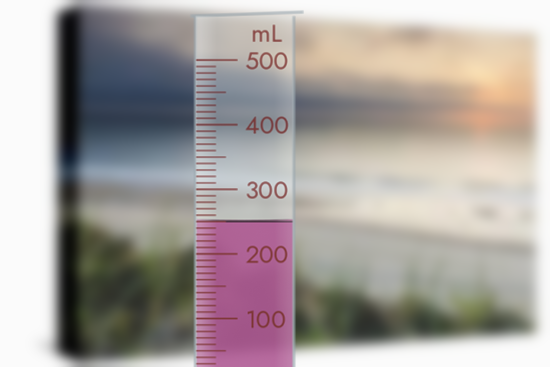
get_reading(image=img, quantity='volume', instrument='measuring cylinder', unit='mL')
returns 250 mL
